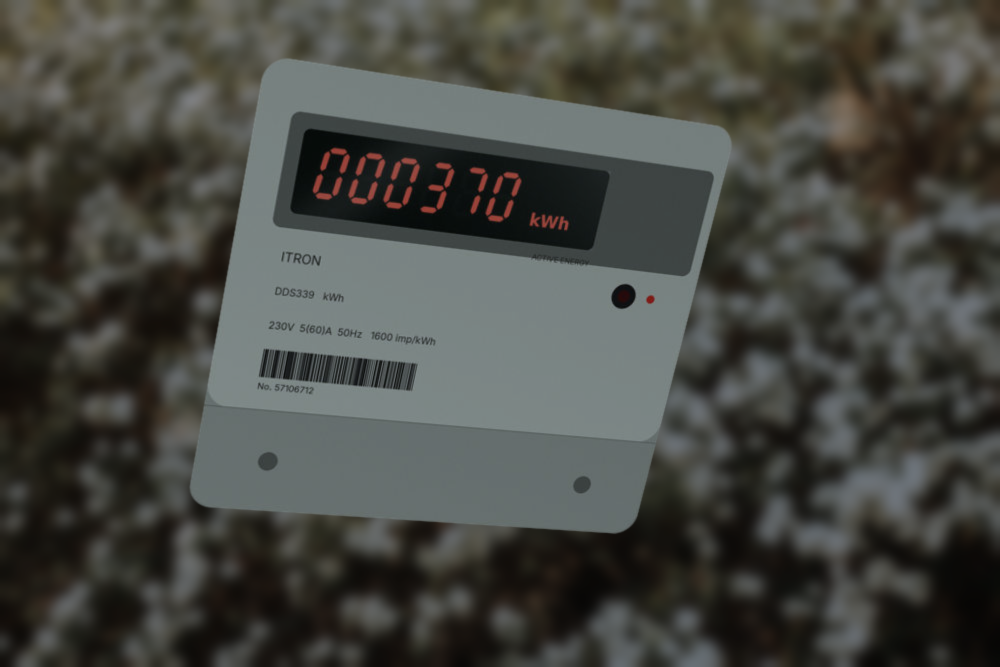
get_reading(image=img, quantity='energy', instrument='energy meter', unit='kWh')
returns 370 kWh
